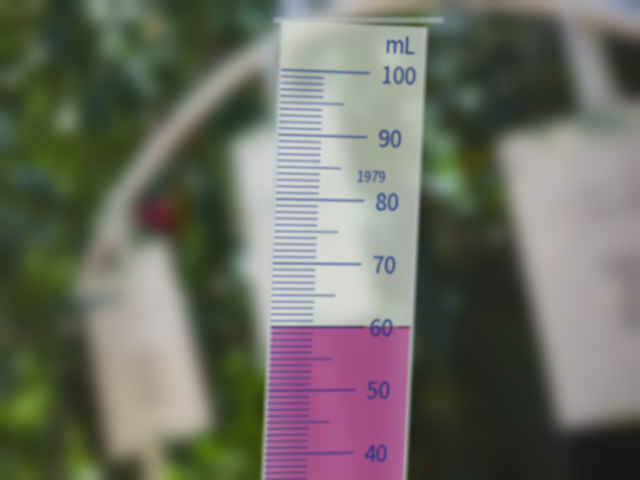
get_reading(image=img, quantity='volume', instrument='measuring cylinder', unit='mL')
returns 60 mL
